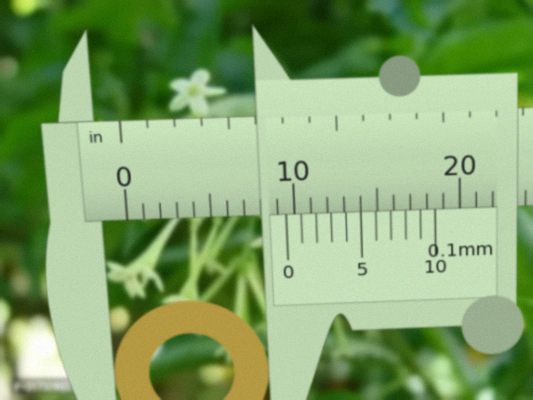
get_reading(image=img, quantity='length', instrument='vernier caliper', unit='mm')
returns 9.5 mm
